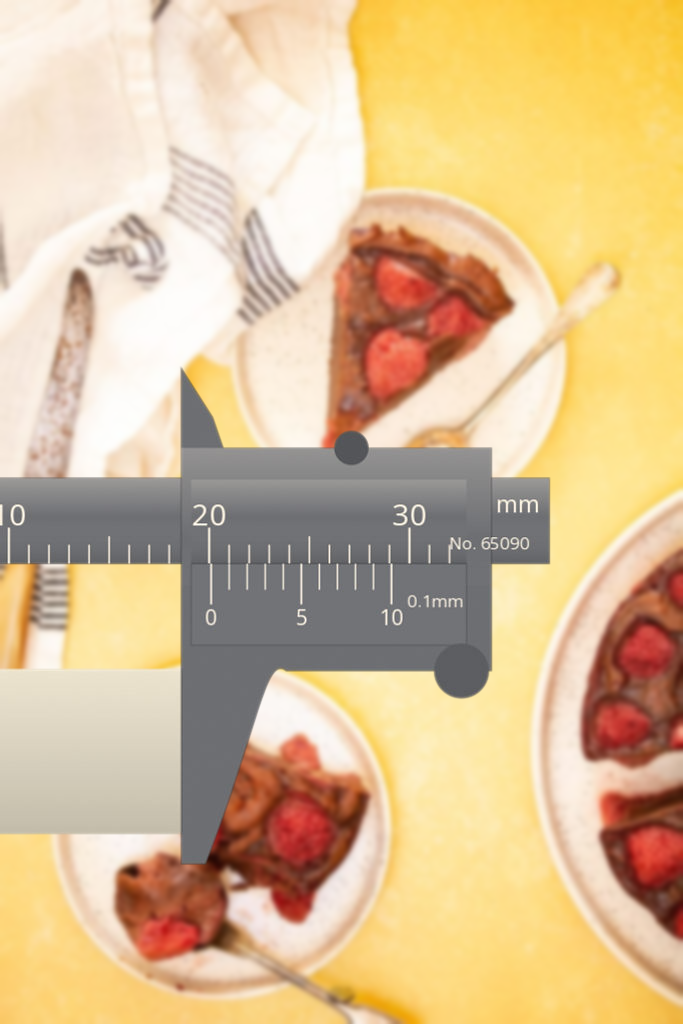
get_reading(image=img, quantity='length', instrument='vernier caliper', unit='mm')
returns 20.1 mm
